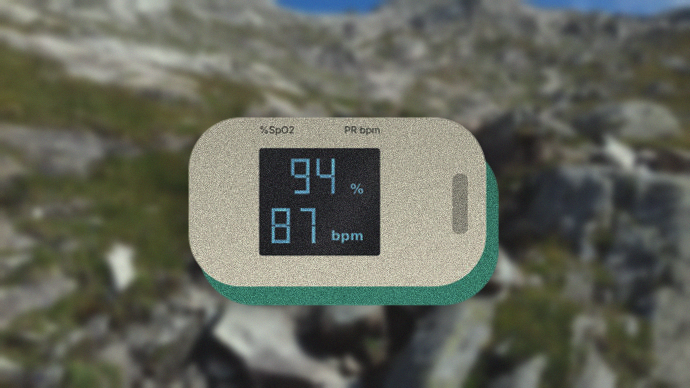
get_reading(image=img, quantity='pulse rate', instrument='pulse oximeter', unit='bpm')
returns 87 bpm
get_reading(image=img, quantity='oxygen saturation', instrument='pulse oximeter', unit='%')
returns 94 %
